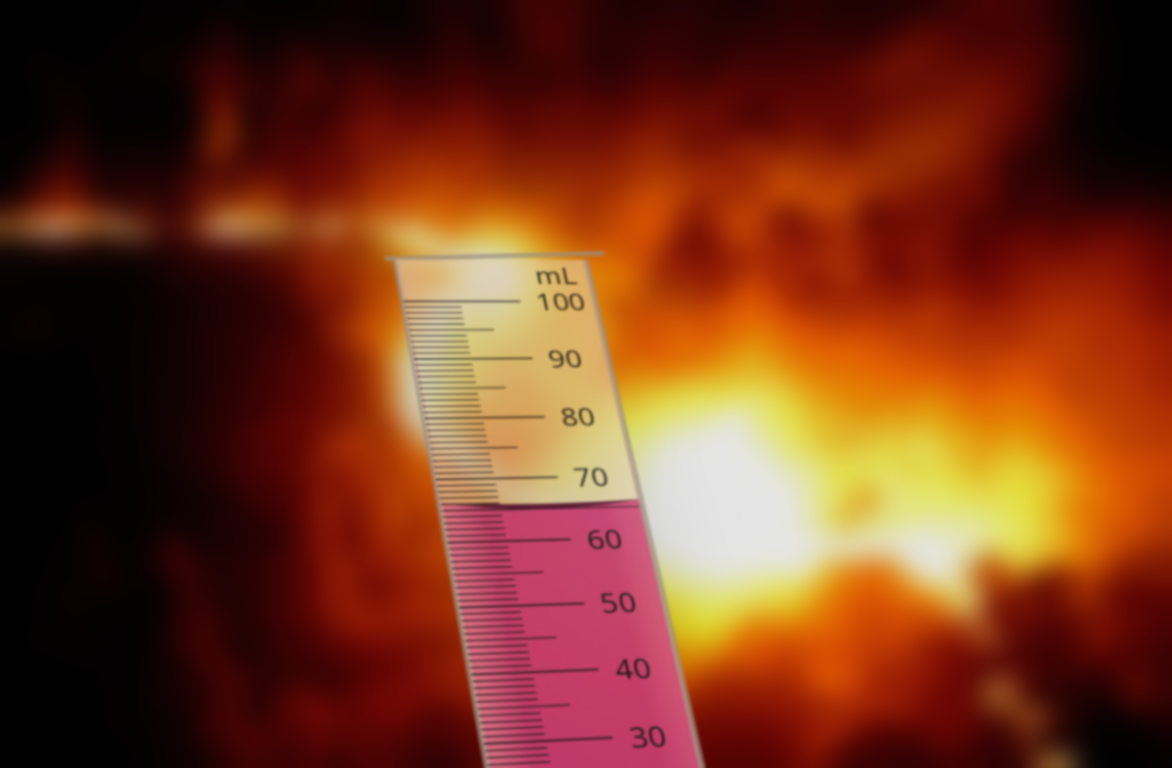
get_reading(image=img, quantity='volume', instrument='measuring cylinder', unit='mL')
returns 65 mL
